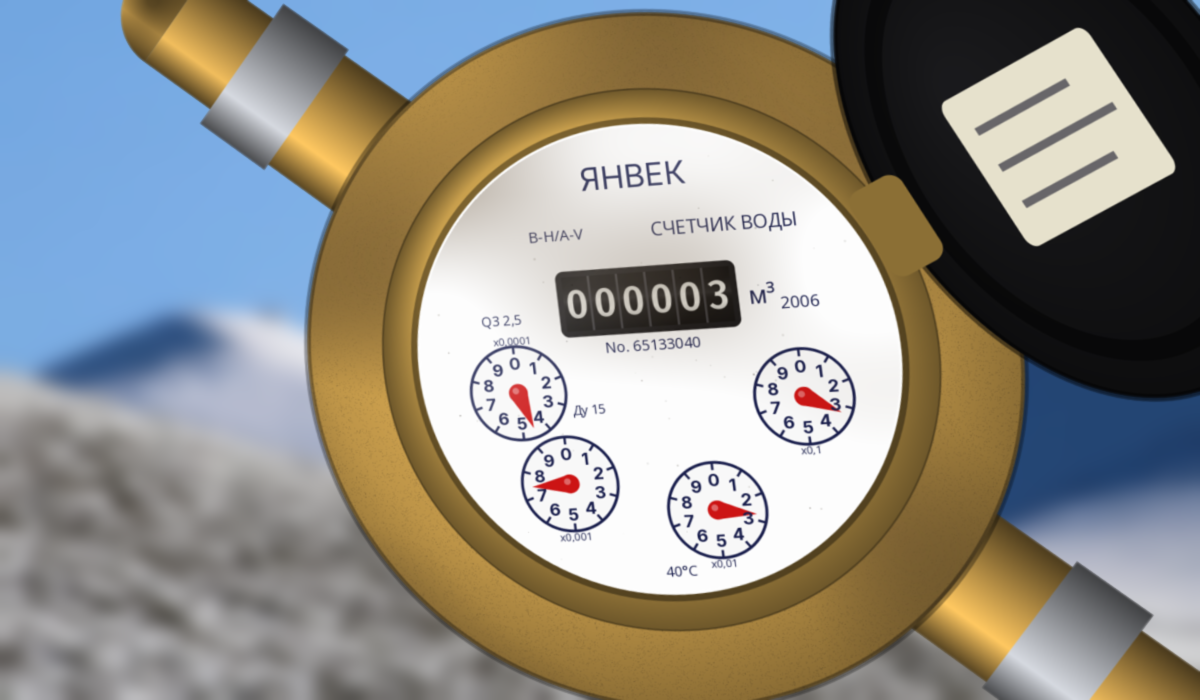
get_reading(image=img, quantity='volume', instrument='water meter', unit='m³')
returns 3.3274 m³
